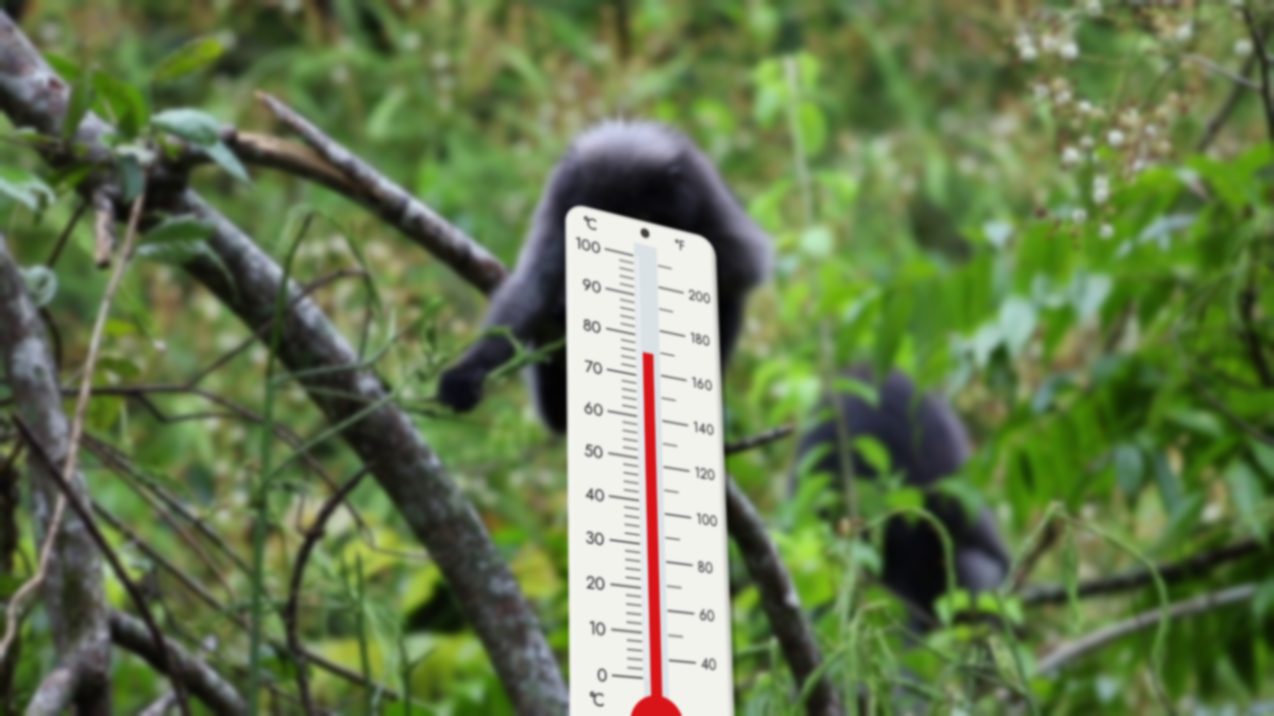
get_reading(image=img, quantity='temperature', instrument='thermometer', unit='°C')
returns 76 °C
